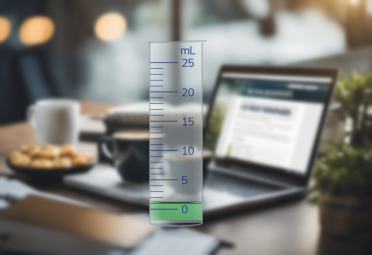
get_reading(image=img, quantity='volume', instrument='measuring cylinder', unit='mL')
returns 1 mL
